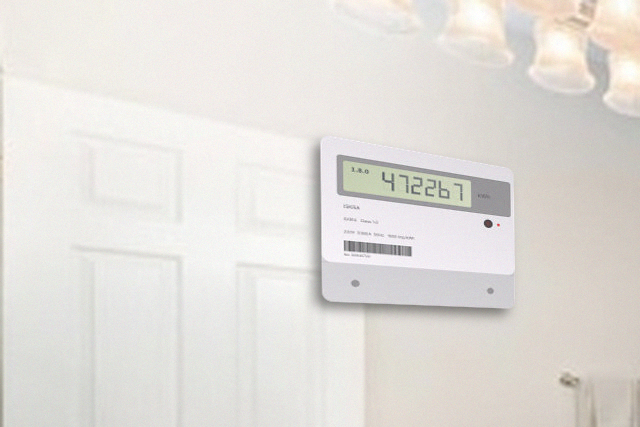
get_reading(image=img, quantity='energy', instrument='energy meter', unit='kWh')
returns 472267 kWh
